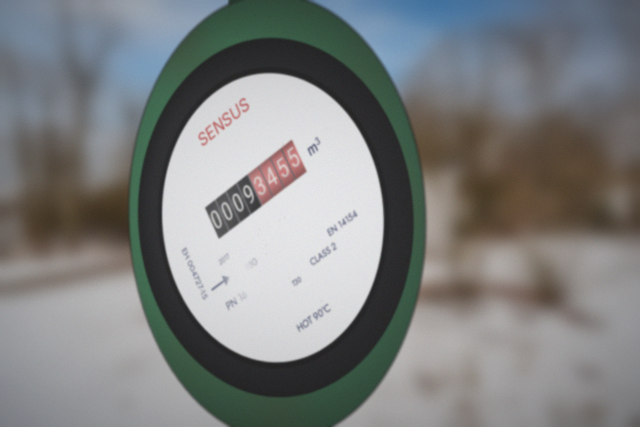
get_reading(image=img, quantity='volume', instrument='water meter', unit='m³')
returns 9.3455 m³
